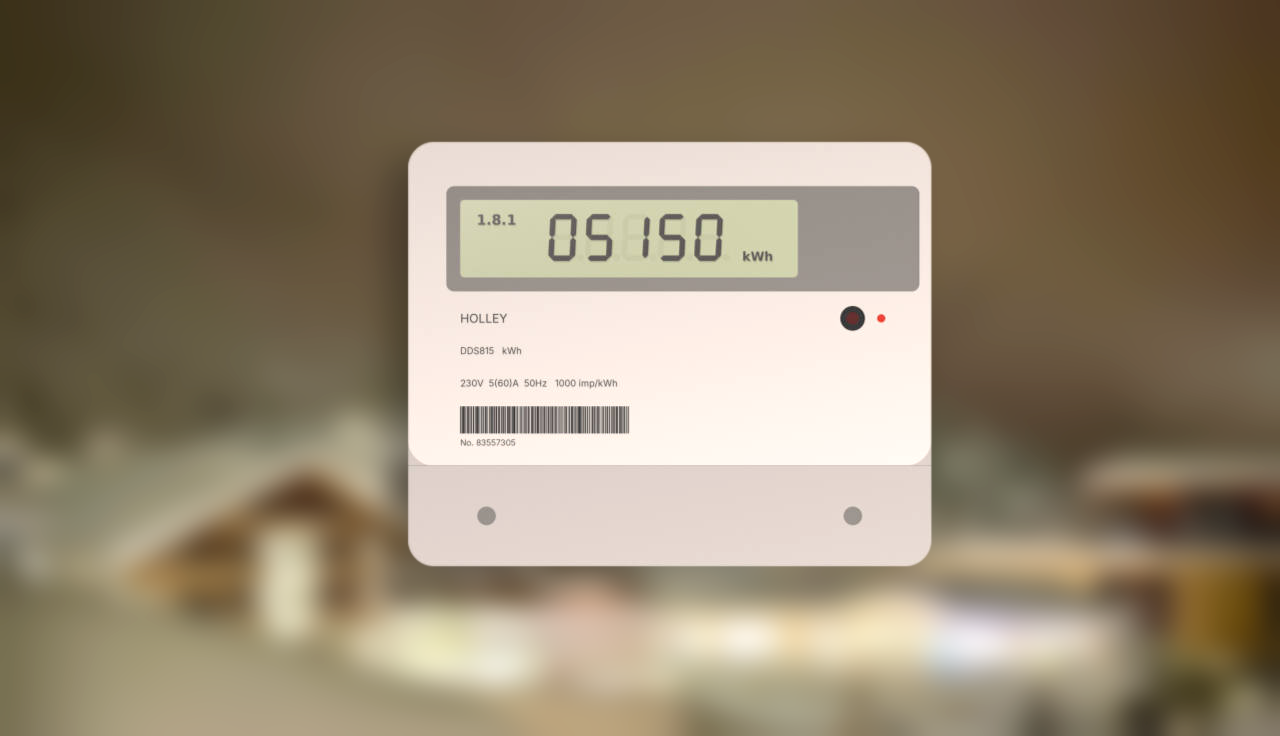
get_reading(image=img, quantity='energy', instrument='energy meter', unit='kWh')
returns 5150 kWh
